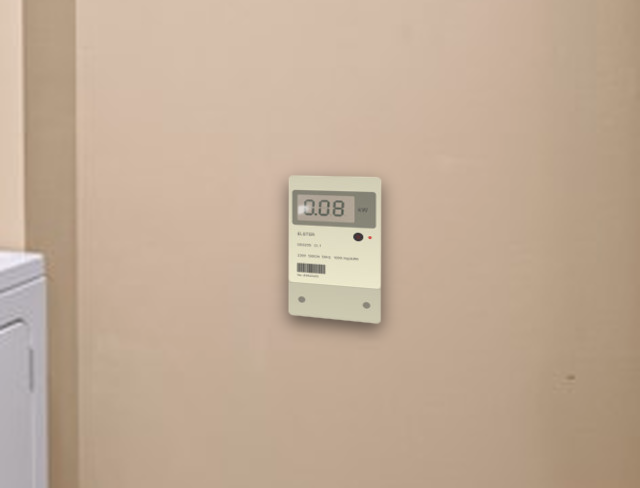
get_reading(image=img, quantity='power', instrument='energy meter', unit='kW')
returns 0.08 kW
